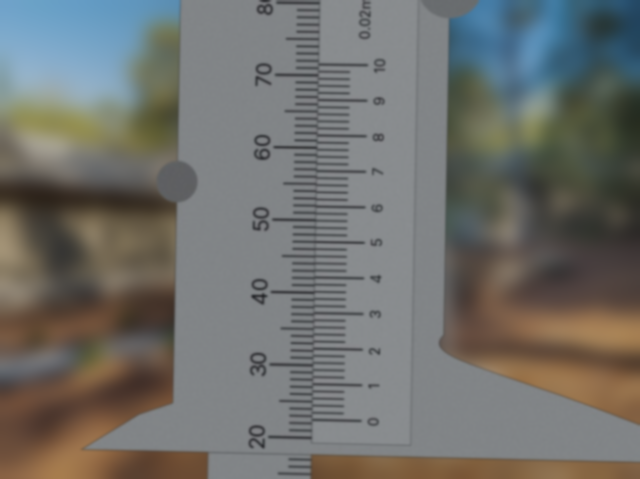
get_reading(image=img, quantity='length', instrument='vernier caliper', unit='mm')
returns 22.5 mm
